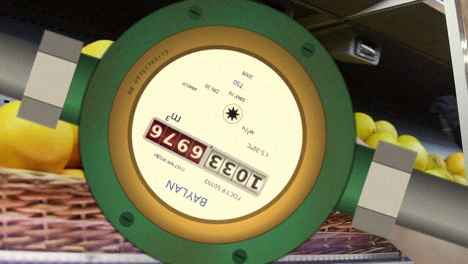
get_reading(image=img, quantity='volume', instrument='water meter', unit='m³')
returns 1033.6976 m³
